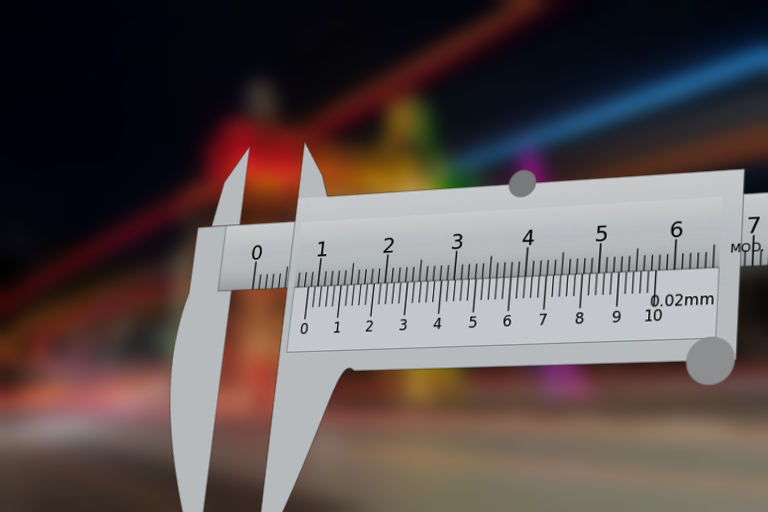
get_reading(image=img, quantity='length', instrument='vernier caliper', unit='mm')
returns 8.6 mm
